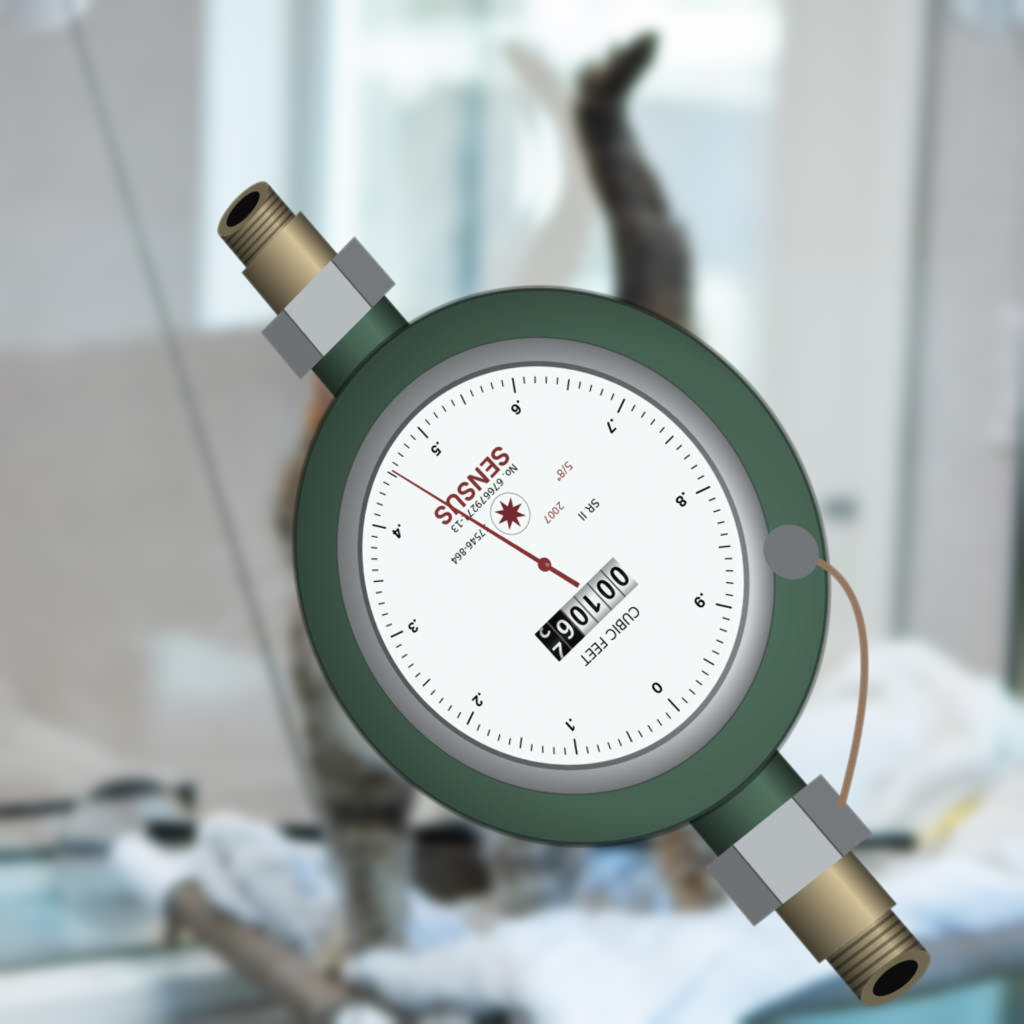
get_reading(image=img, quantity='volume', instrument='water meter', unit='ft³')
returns 1062.45 ft³
